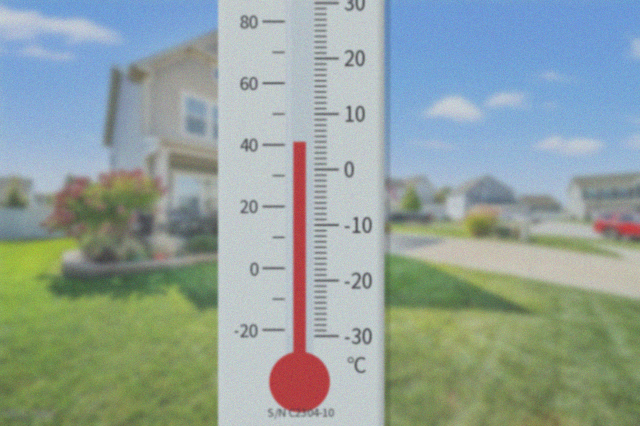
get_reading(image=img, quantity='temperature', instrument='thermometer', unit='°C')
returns 5 °C
